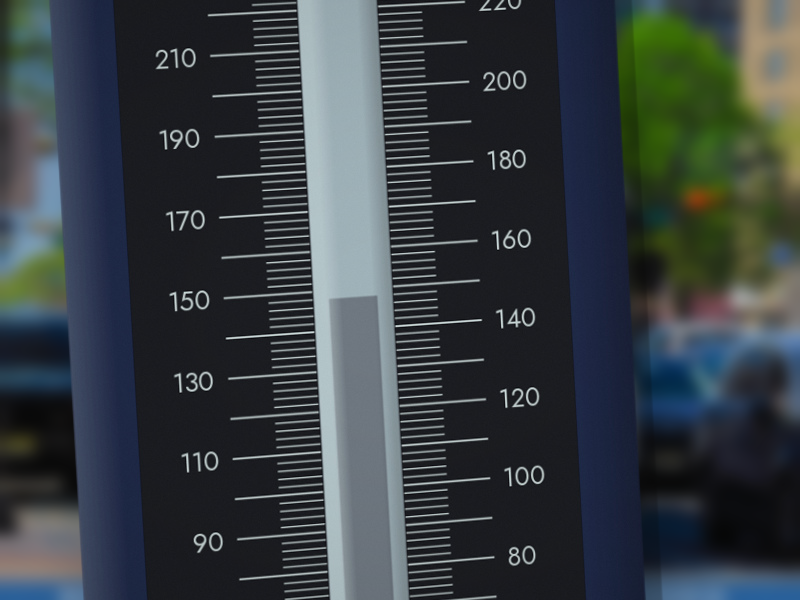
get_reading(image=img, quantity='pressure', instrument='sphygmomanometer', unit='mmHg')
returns 148 mmHg
